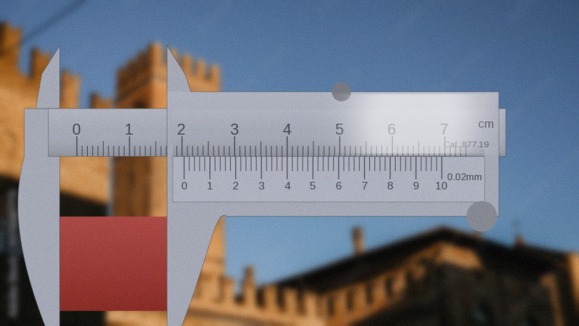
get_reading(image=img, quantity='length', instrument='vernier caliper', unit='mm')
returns 20.4 mm
